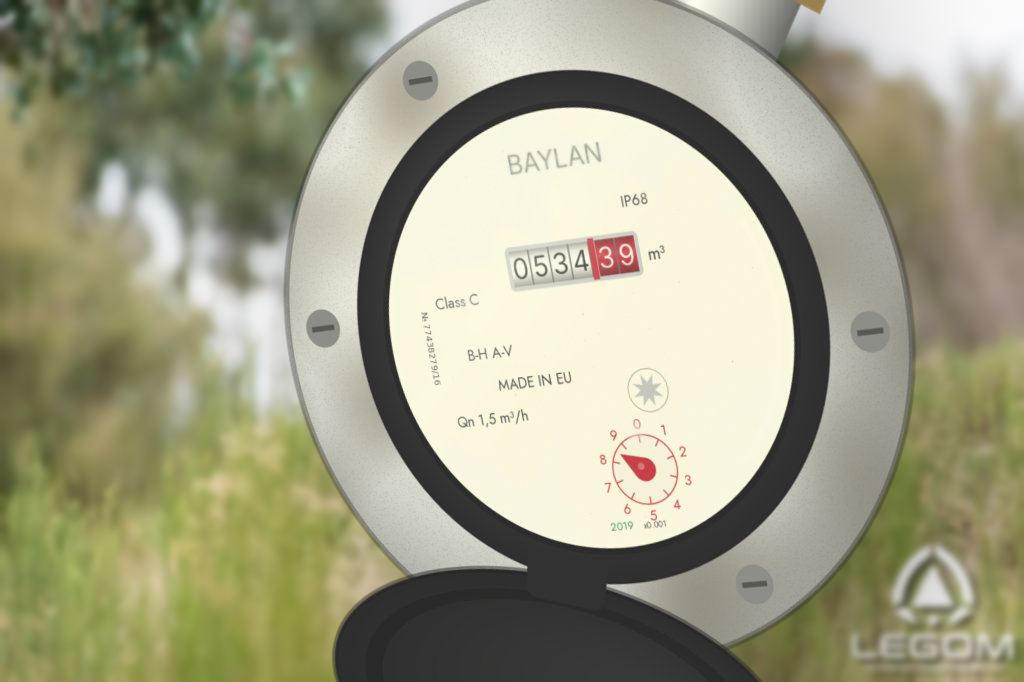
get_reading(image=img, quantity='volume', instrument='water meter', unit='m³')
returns 534.398 m³
